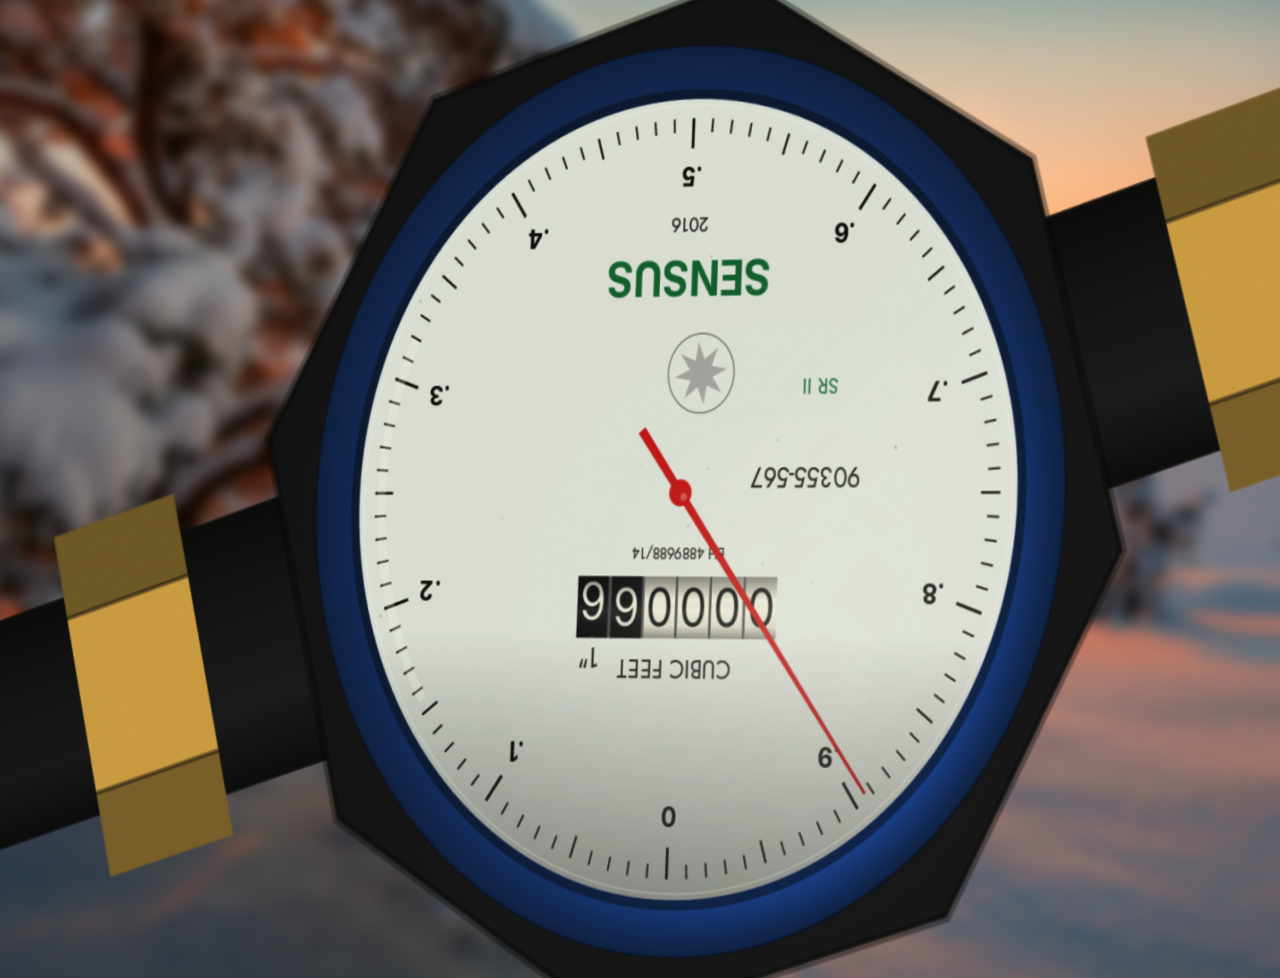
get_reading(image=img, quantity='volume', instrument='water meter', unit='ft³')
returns 65.89 ft³
